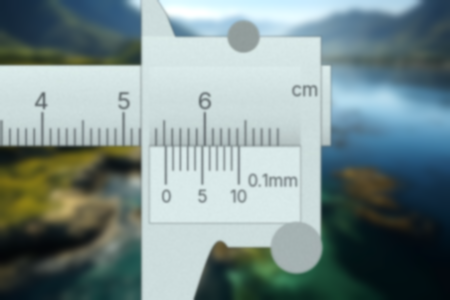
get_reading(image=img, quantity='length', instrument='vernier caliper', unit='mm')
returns 55.2 mm
